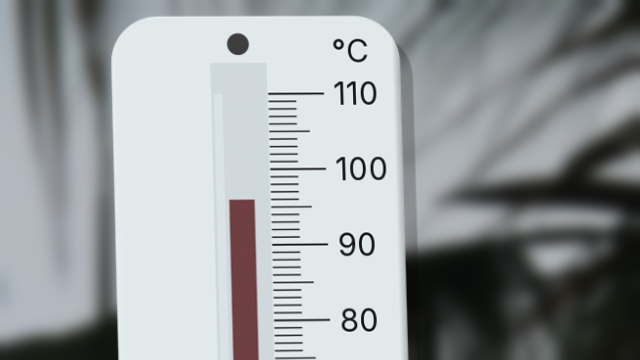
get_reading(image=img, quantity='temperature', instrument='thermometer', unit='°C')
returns 96 °C
